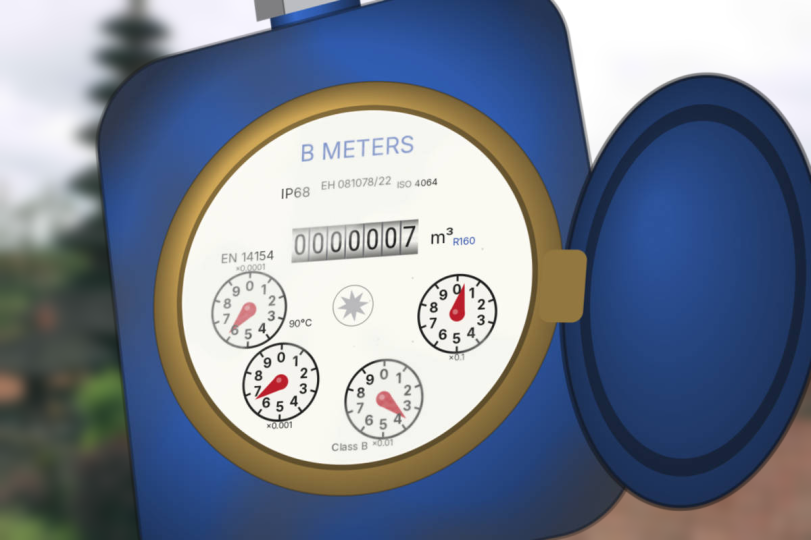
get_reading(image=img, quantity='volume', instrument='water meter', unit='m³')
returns 7.0366 m³
